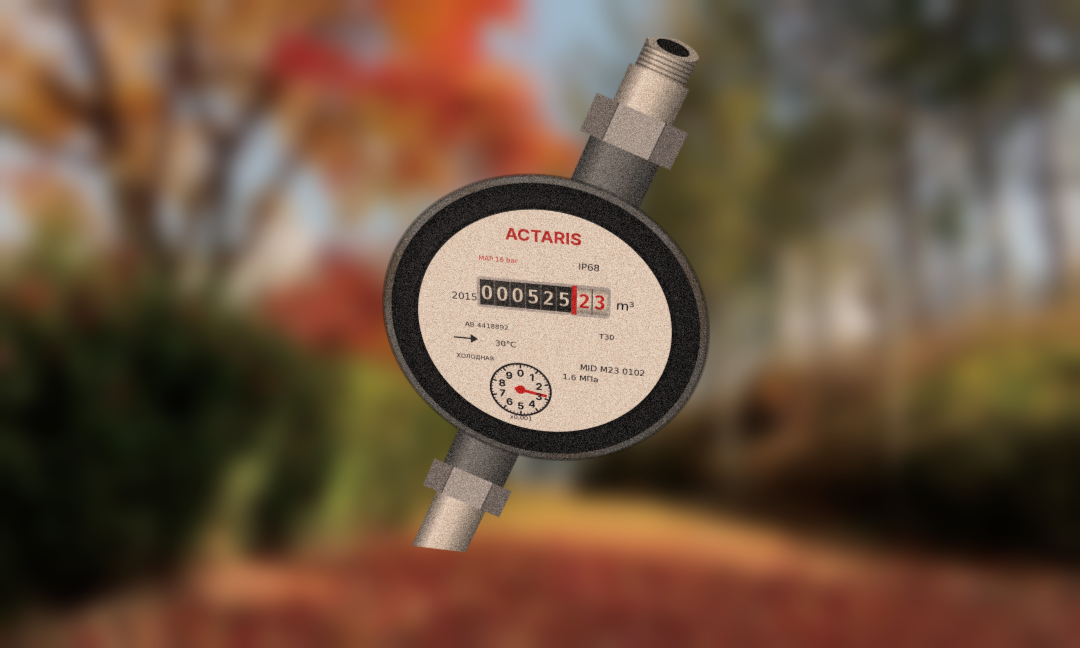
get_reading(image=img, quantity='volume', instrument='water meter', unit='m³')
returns 525.232 m³
